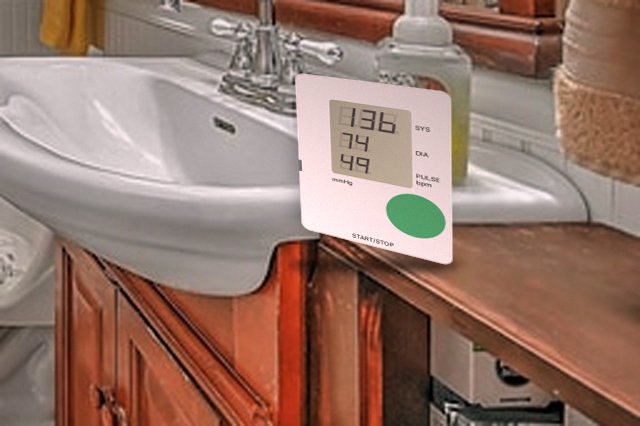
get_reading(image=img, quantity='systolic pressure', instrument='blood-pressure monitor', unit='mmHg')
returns 136 mmHg
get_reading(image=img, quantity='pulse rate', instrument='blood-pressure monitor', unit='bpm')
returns 49 bpm
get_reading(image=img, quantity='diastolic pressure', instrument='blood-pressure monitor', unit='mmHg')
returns 74 mmHg
